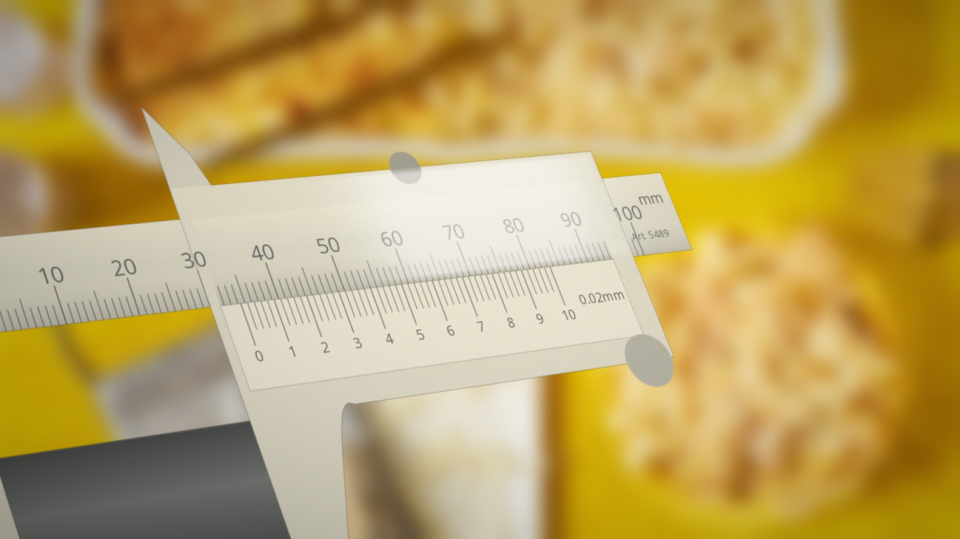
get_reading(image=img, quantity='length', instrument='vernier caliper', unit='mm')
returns 34.4 mm
